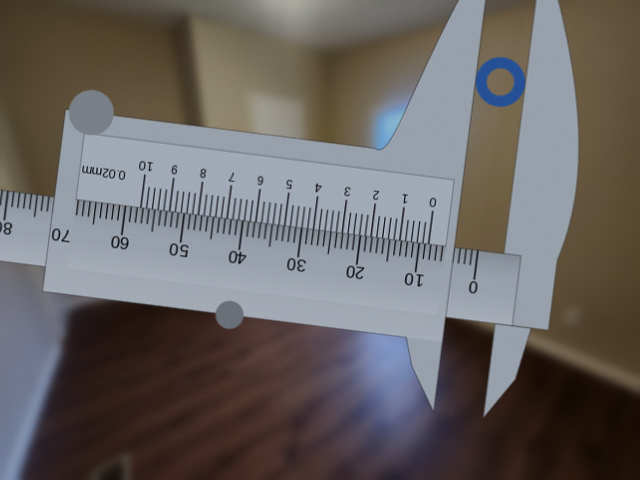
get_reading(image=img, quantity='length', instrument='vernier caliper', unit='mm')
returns 8.4 mm
